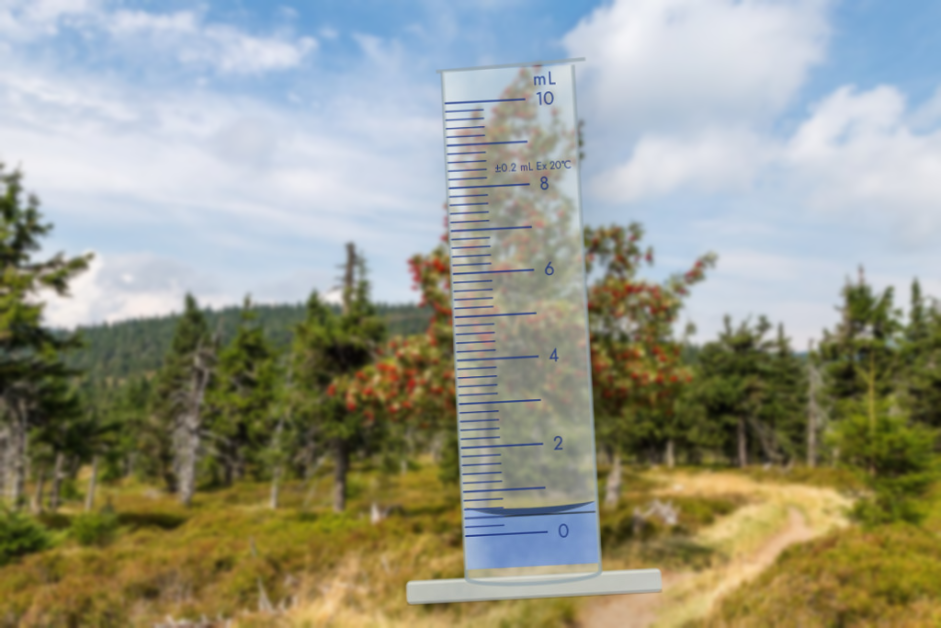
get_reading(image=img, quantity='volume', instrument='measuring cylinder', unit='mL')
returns 0.4 mL
